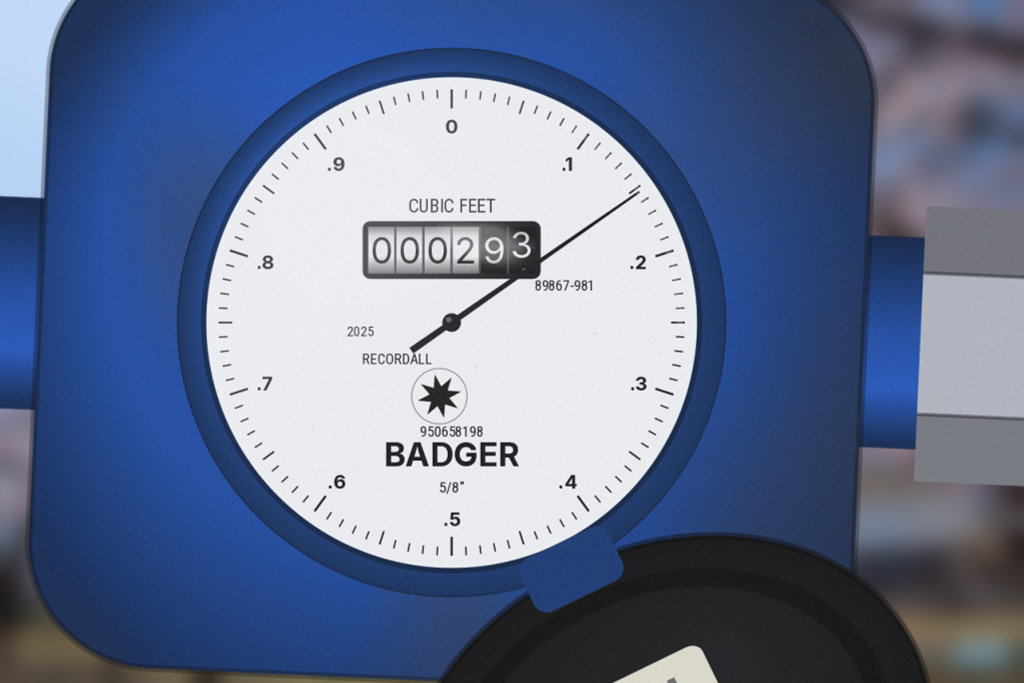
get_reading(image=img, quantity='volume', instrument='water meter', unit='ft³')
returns 293.15 ft³
